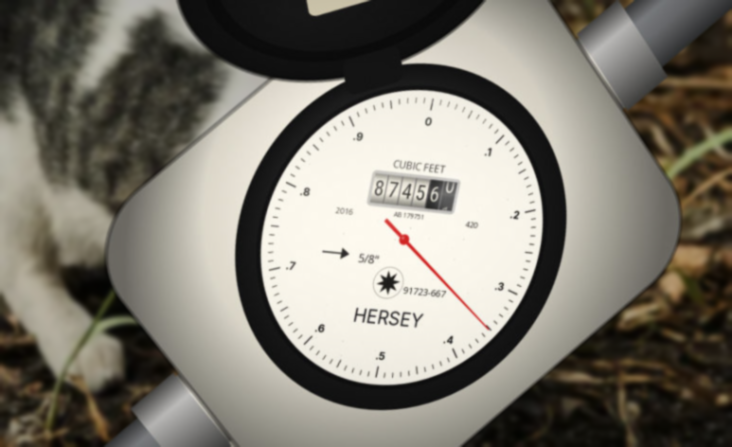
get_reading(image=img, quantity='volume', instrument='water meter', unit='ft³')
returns 874560.35 ft³
